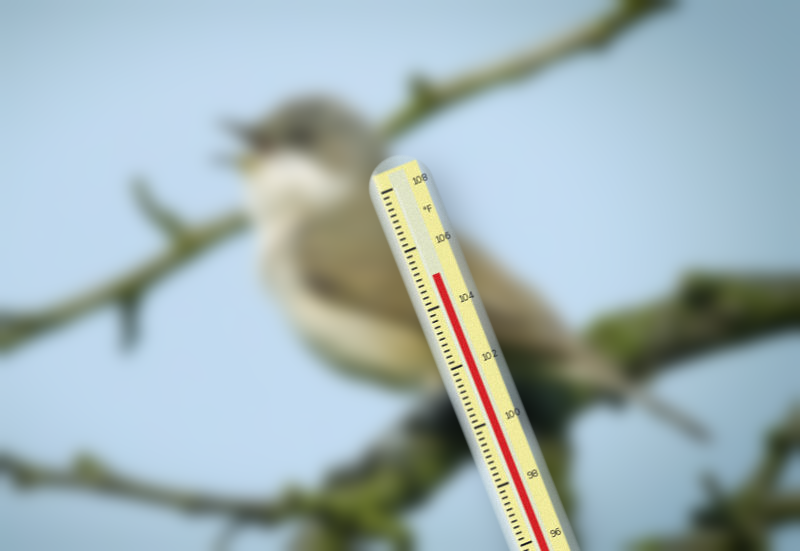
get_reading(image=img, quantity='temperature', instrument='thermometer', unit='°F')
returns 105 °F
